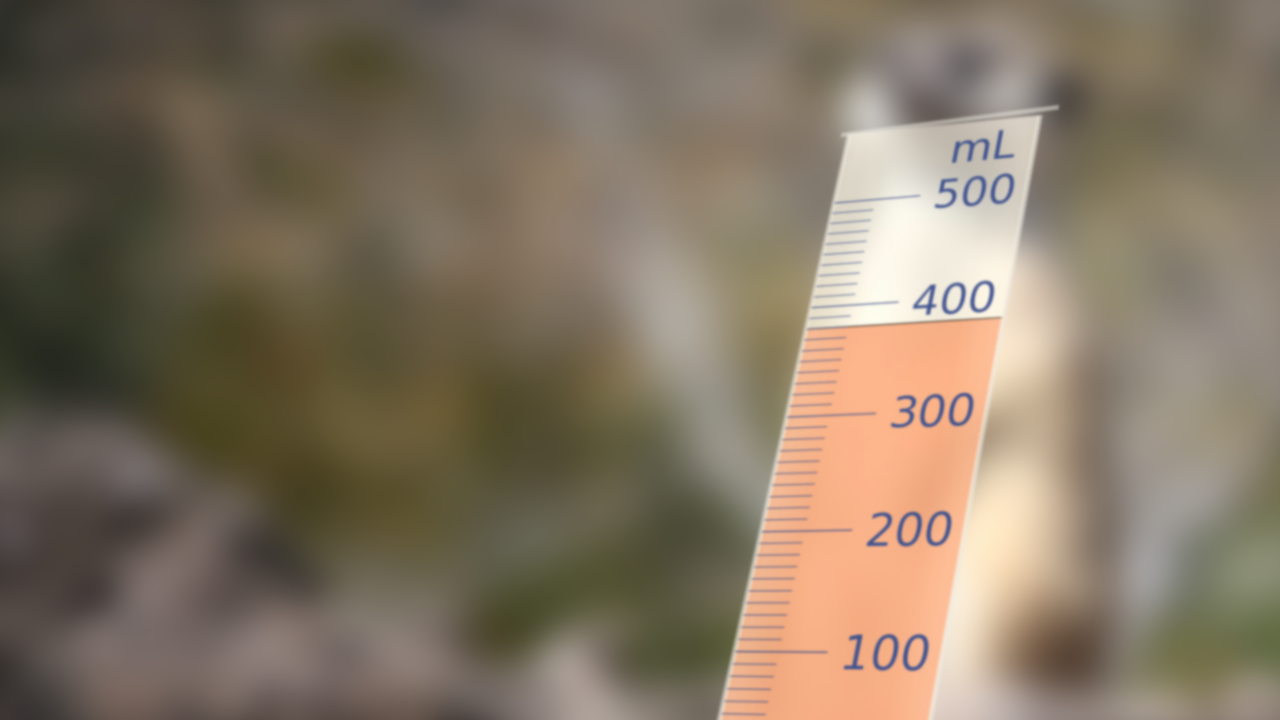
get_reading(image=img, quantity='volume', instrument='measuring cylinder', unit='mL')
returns 380 mL
